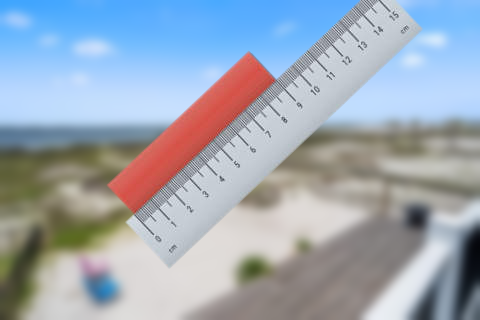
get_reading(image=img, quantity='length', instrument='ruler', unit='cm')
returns 9 cm
